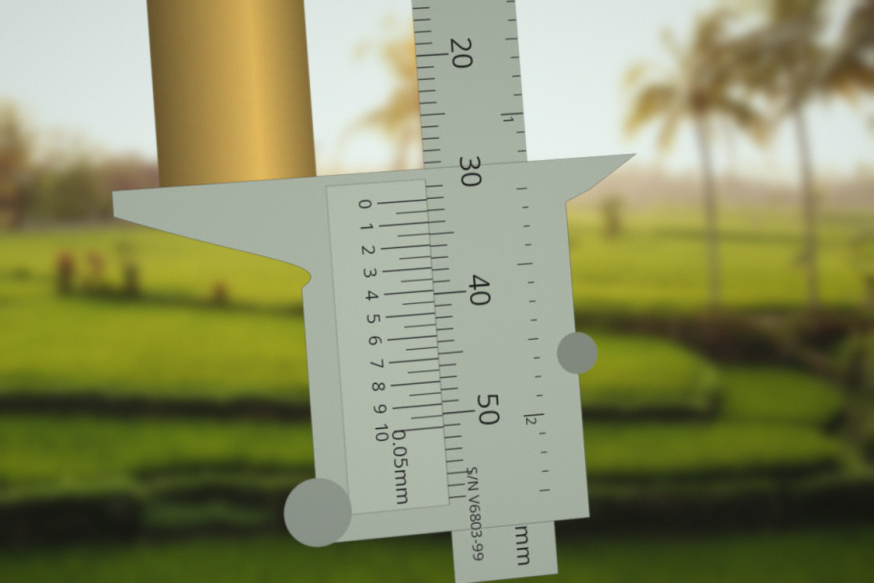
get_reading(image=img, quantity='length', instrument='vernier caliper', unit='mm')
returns 32.1 mm
